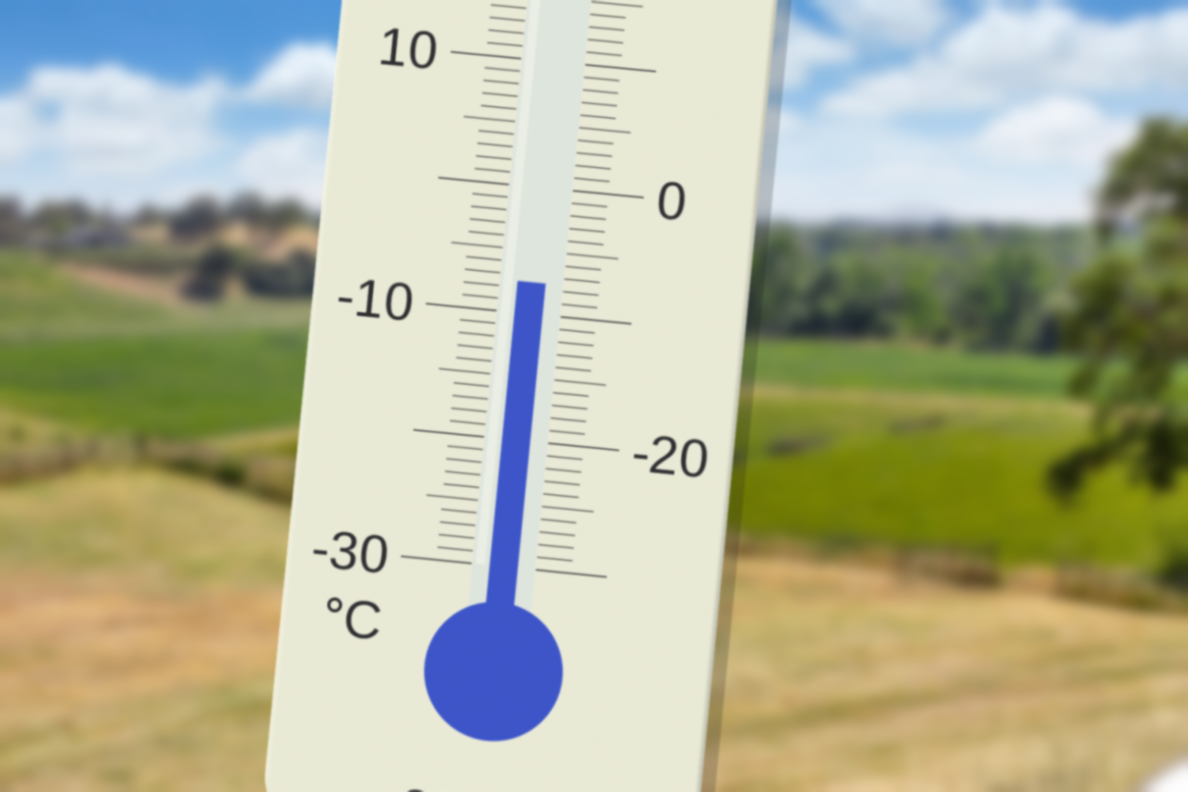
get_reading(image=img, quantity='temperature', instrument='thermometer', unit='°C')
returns -7.5 °C
